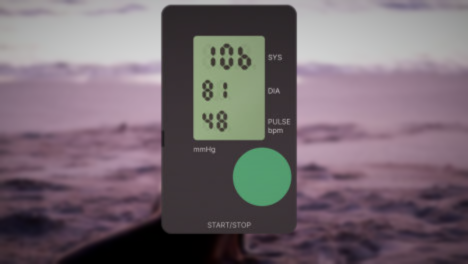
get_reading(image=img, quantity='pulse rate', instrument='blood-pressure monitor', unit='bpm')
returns 48 bpm
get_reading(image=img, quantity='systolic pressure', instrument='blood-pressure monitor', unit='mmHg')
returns 106 mmHg
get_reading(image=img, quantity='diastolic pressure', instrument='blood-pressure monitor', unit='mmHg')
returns 81 mmHg
